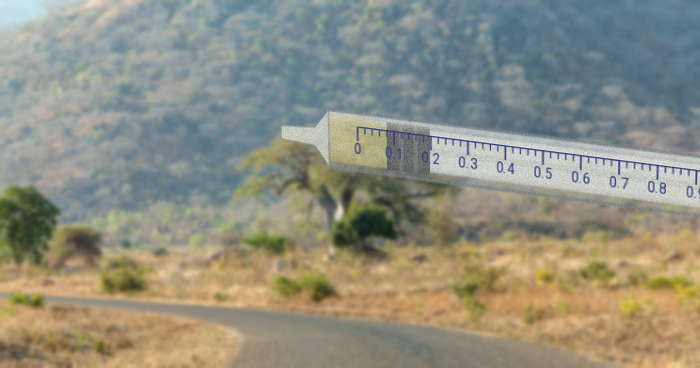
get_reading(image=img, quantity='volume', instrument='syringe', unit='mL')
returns 0.08 mL
